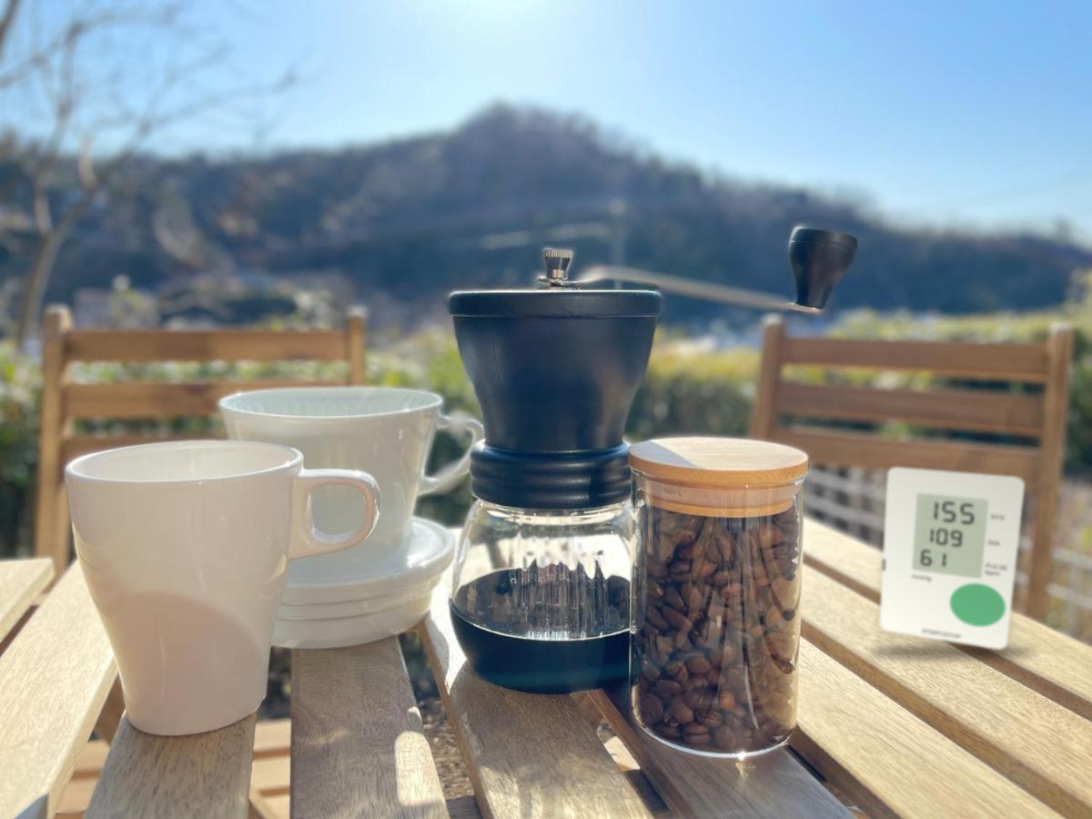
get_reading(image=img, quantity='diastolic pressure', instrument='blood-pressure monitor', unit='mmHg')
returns 109 mmHg
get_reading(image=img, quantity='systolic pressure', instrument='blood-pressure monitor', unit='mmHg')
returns 155 mmHg
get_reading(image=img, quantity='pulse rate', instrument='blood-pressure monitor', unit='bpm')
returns 61 bpm
